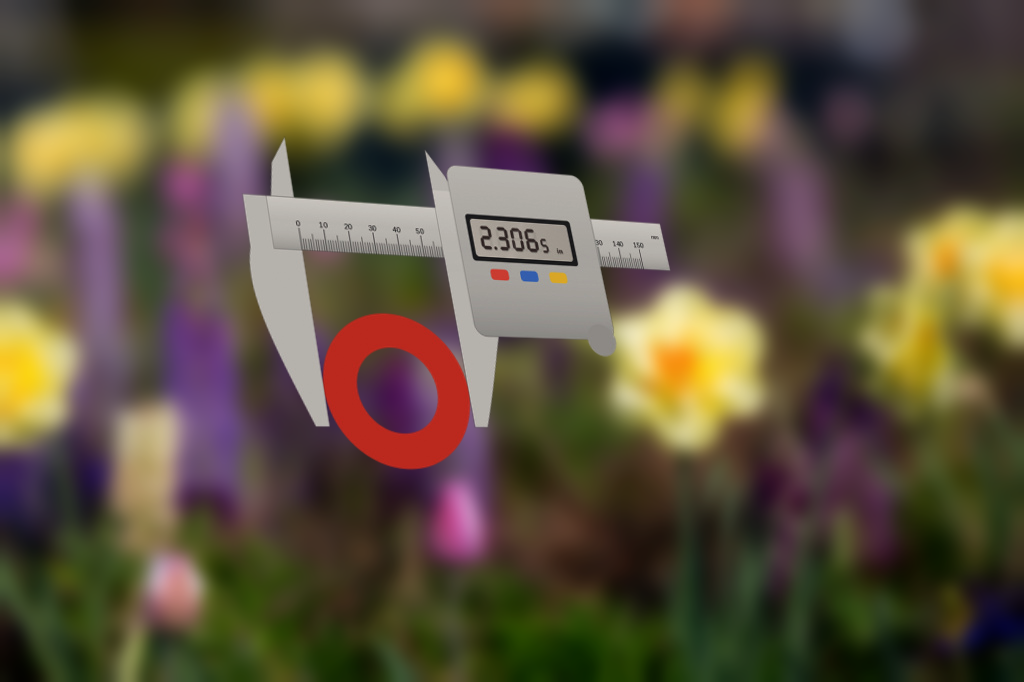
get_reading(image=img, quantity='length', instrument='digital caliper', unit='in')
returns 2.3065 in
